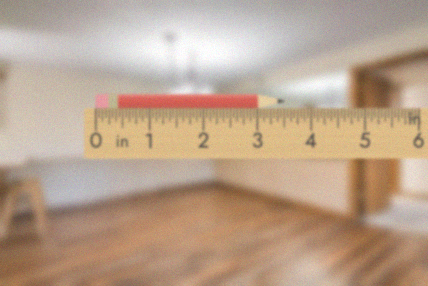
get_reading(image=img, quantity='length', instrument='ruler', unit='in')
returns 3.5 in
